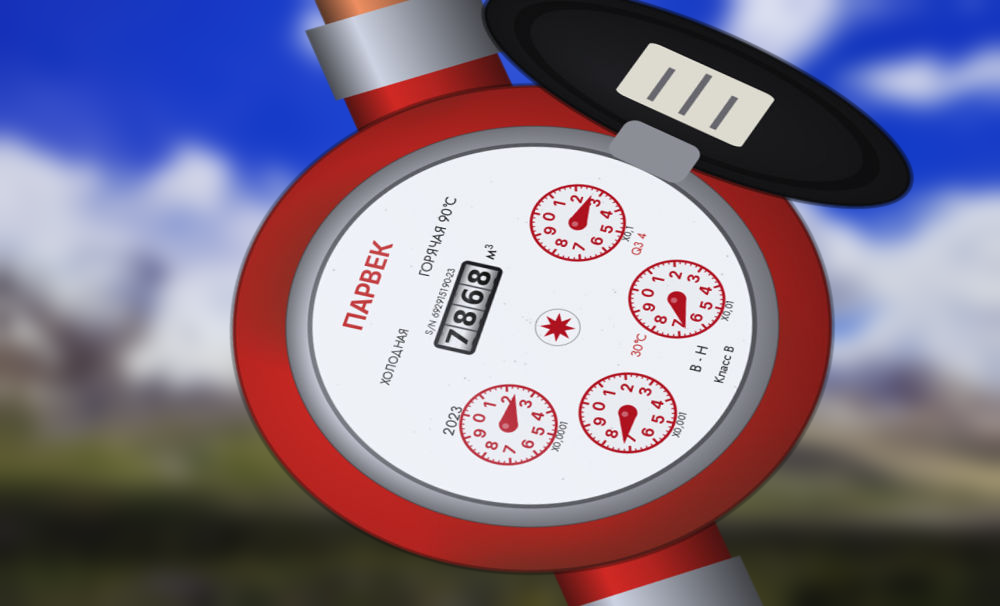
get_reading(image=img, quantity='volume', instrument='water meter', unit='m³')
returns 7868.2672 m³
